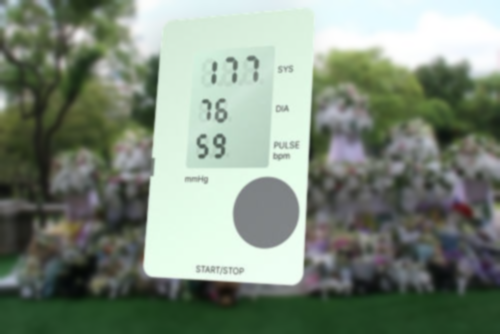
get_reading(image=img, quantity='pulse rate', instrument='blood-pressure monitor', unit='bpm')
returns 59 bpm
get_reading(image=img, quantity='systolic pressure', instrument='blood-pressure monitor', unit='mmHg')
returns 177 mmHg
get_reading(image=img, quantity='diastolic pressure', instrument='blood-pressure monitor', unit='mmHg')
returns 76 mmHg
